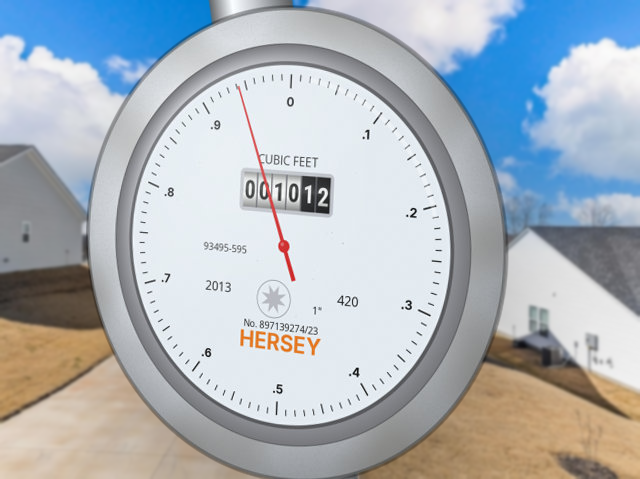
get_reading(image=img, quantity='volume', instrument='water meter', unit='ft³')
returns 1011.94 ft³
